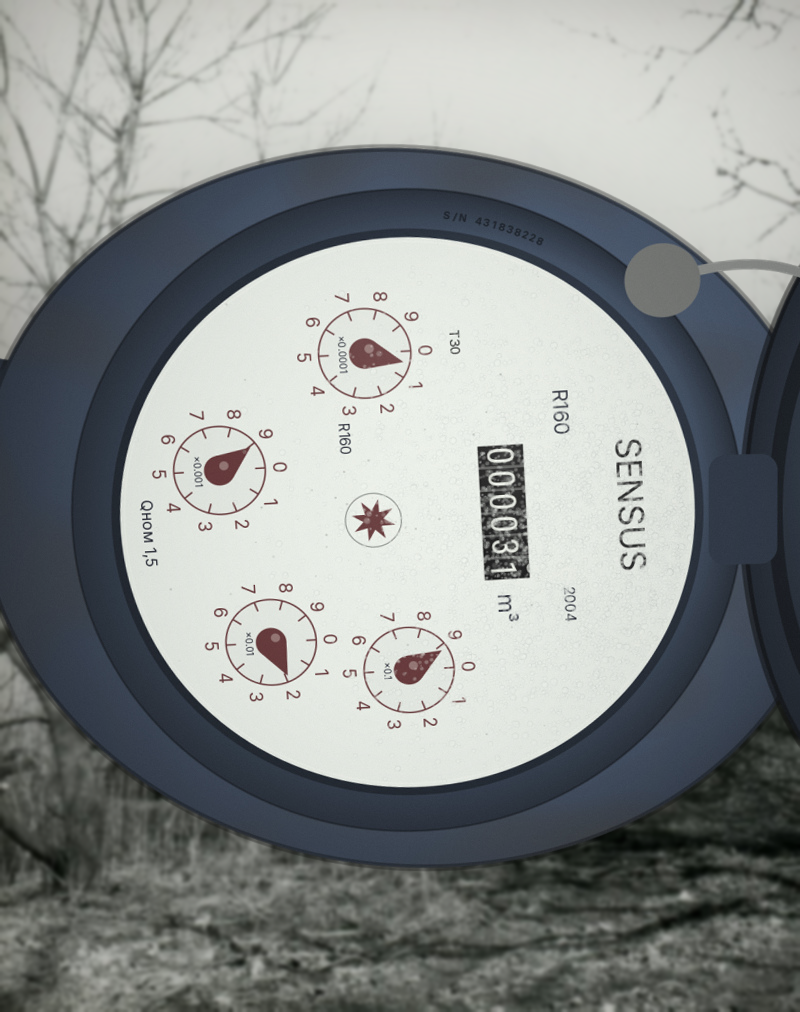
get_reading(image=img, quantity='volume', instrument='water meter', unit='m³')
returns 30.9190 m³
